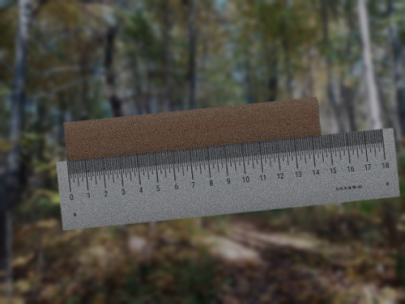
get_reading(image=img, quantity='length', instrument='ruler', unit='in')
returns 14.5 in
